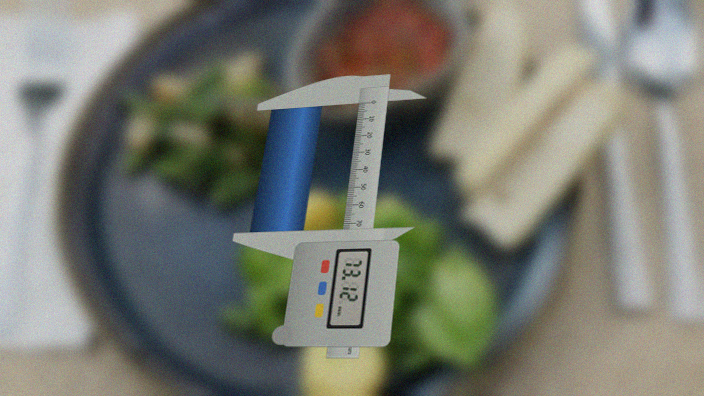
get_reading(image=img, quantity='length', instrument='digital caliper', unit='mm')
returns 73.12 mm
